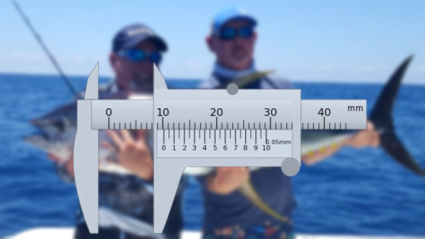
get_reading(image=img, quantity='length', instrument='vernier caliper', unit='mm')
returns 10.2 mm
